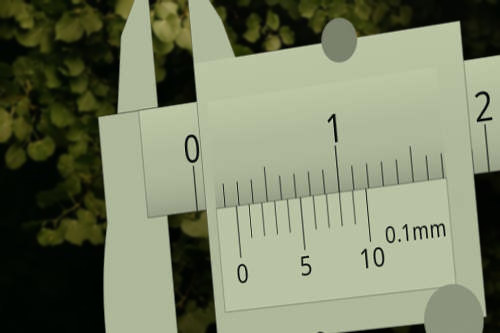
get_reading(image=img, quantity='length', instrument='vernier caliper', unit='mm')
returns 2.8 mm
